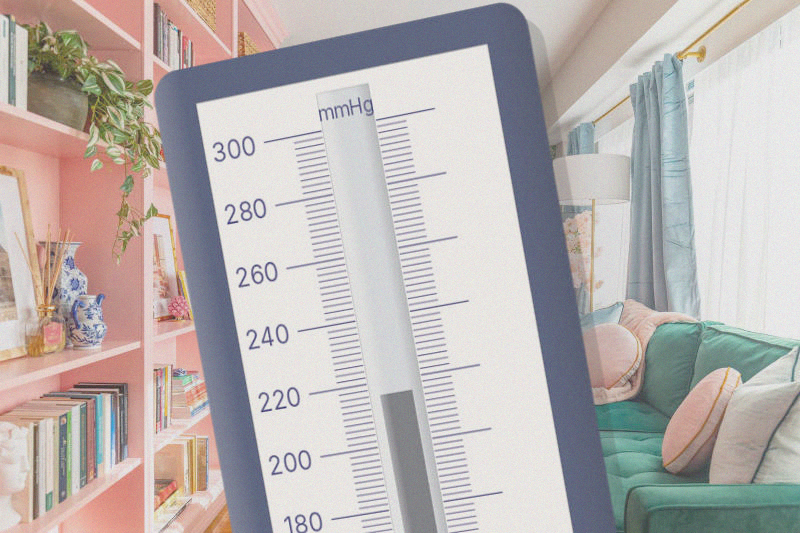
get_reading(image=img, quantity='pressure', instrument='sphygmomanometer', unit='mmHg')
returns 216 mmHg
